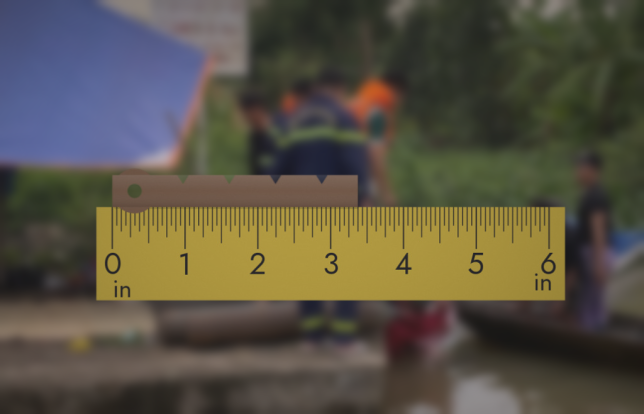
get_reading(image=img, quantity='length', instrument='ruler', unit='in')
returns 3.375 in
